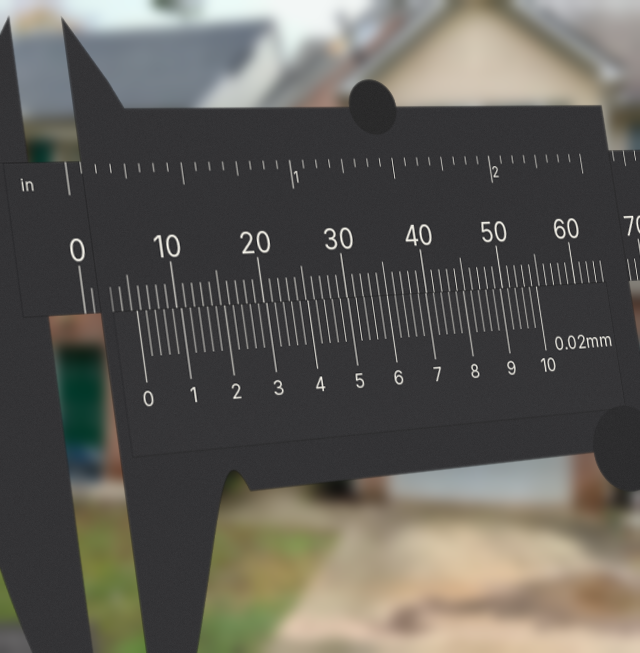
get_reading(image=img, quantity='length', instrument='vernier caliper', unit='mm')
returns 5.6 mm
